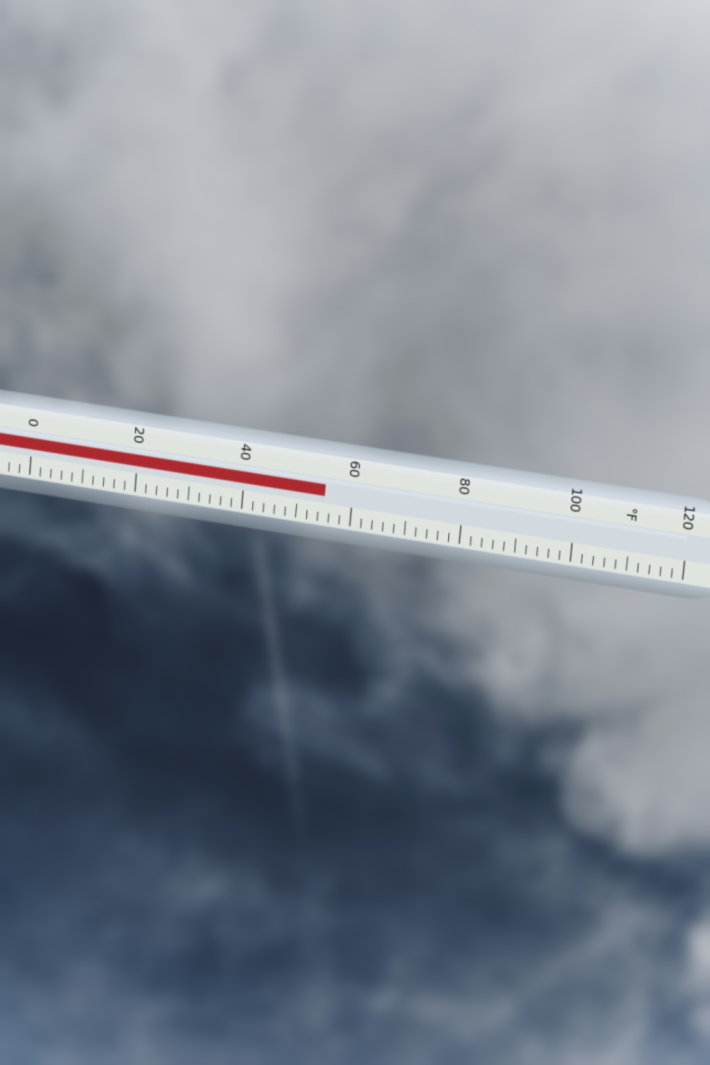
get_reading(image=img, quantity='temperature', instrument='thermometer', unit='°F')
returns 55 °F
